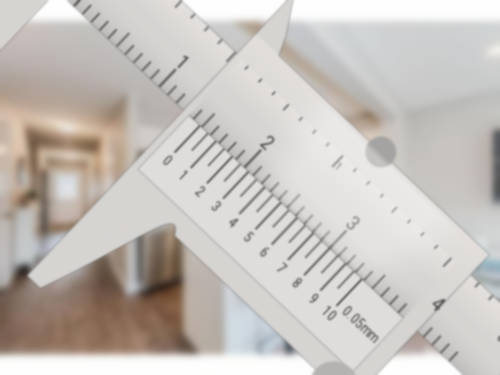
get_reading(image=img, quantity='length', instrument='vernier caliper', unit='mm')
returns 14.8 mm
